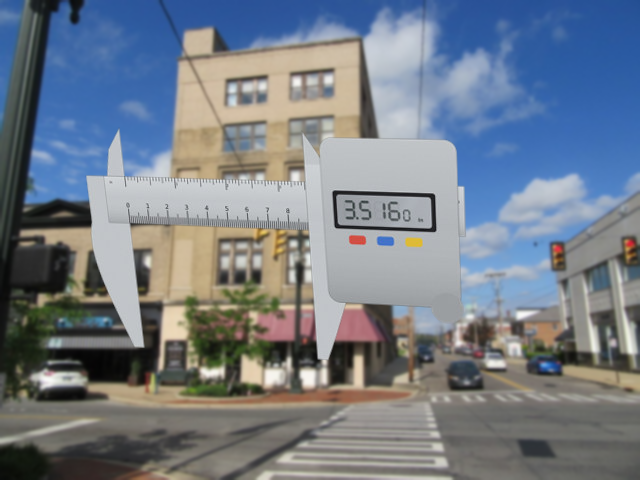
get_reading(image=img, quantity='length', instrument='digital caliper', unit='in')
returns 3.5160 in
